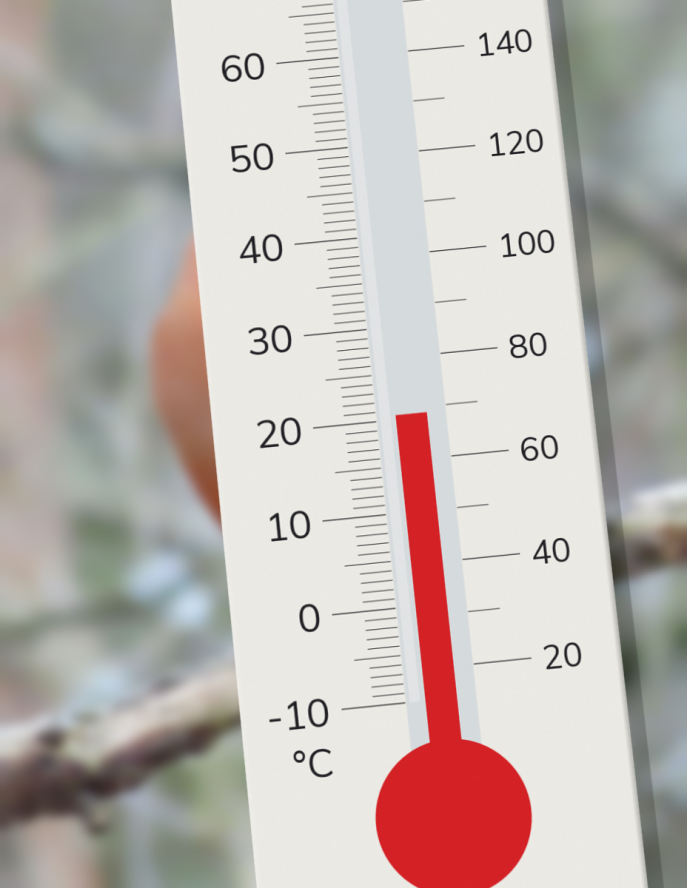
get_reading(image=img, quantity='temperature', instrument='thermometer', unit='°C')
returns 20.5 °C
